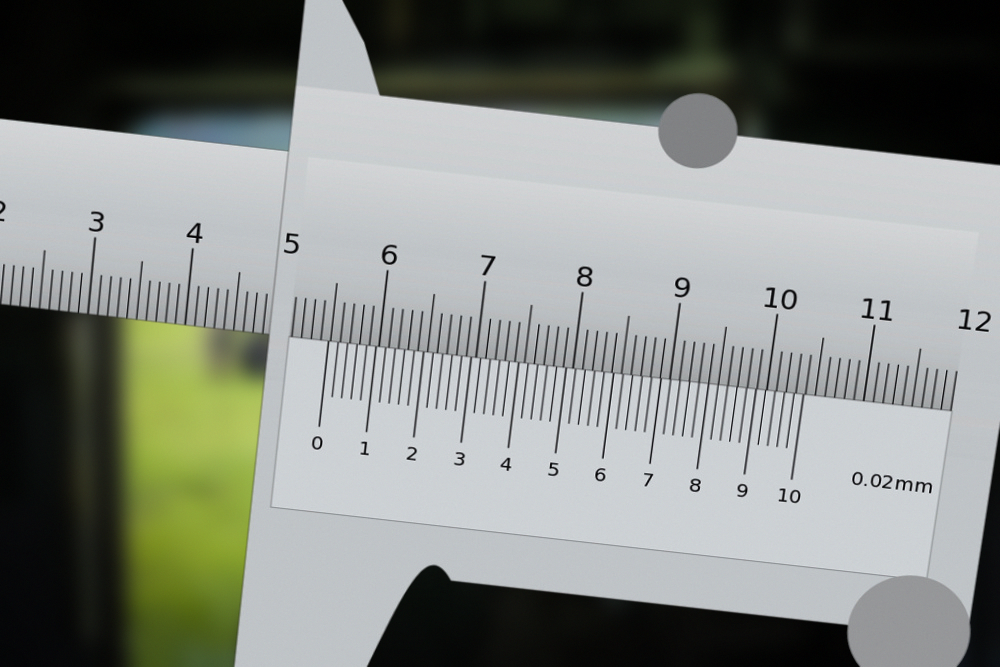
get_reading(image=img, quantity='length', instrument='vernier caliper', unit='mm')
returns 54.8 mm
